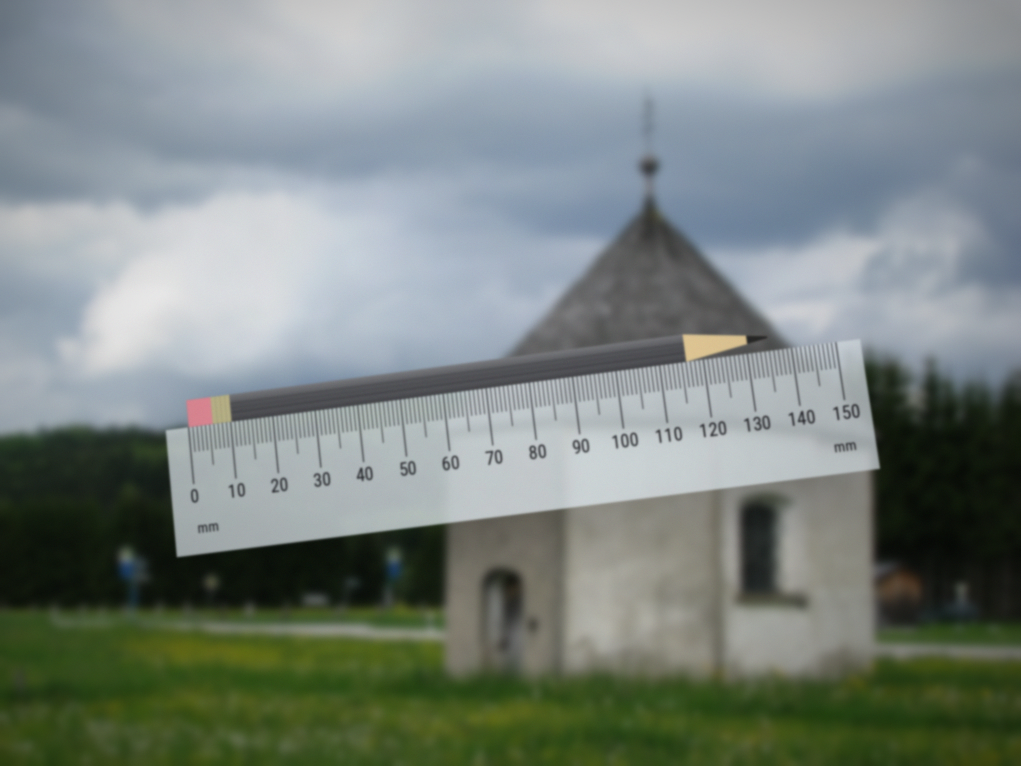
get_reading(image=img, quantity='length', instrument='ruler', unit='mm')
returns 135 mm
